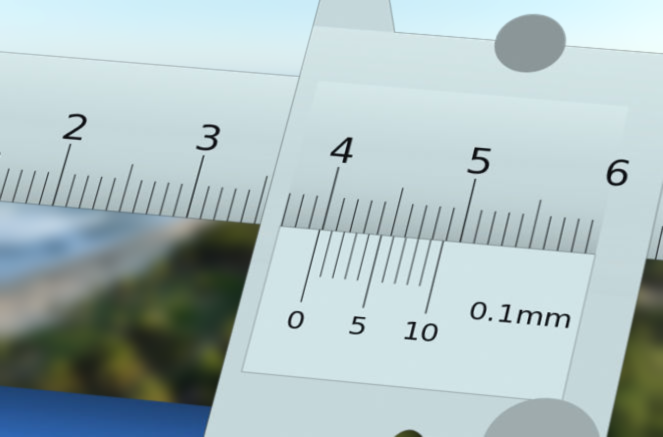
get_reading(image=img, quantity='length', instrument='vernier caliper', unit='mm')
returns 39.8 mm
